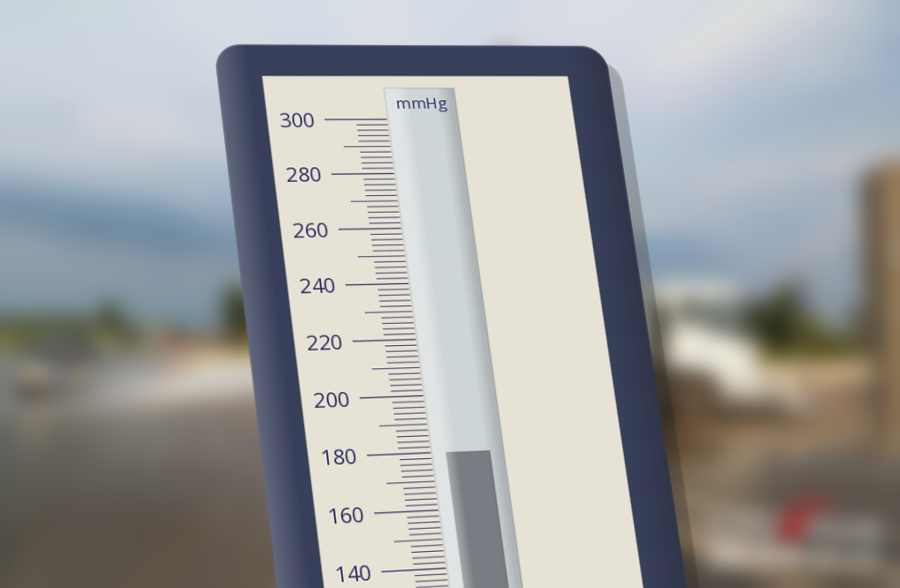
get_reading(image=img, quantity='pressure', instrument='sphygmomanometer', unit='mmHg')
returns 180 mmHg
